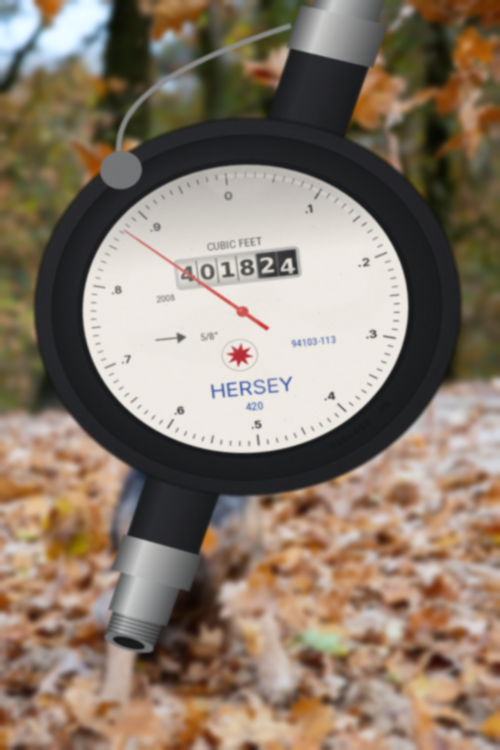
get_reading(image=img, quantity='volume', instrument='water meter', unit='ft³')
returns 401823.87 ft³
